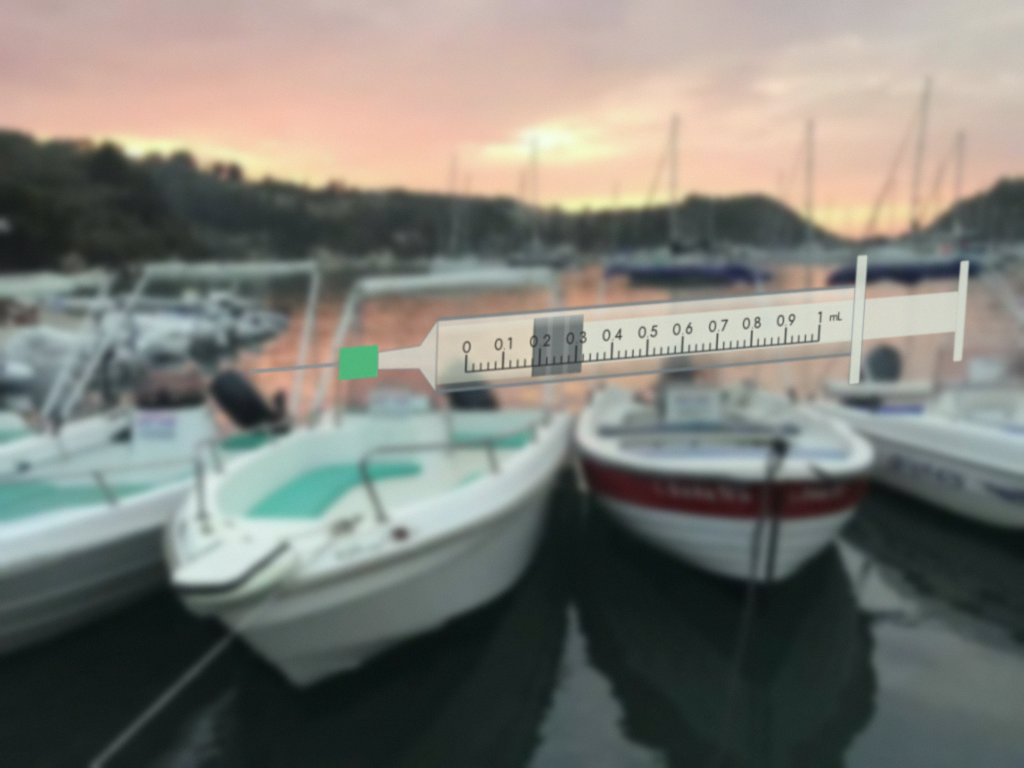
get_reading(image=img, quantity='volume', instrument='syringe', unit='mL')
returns 0.18 mL
